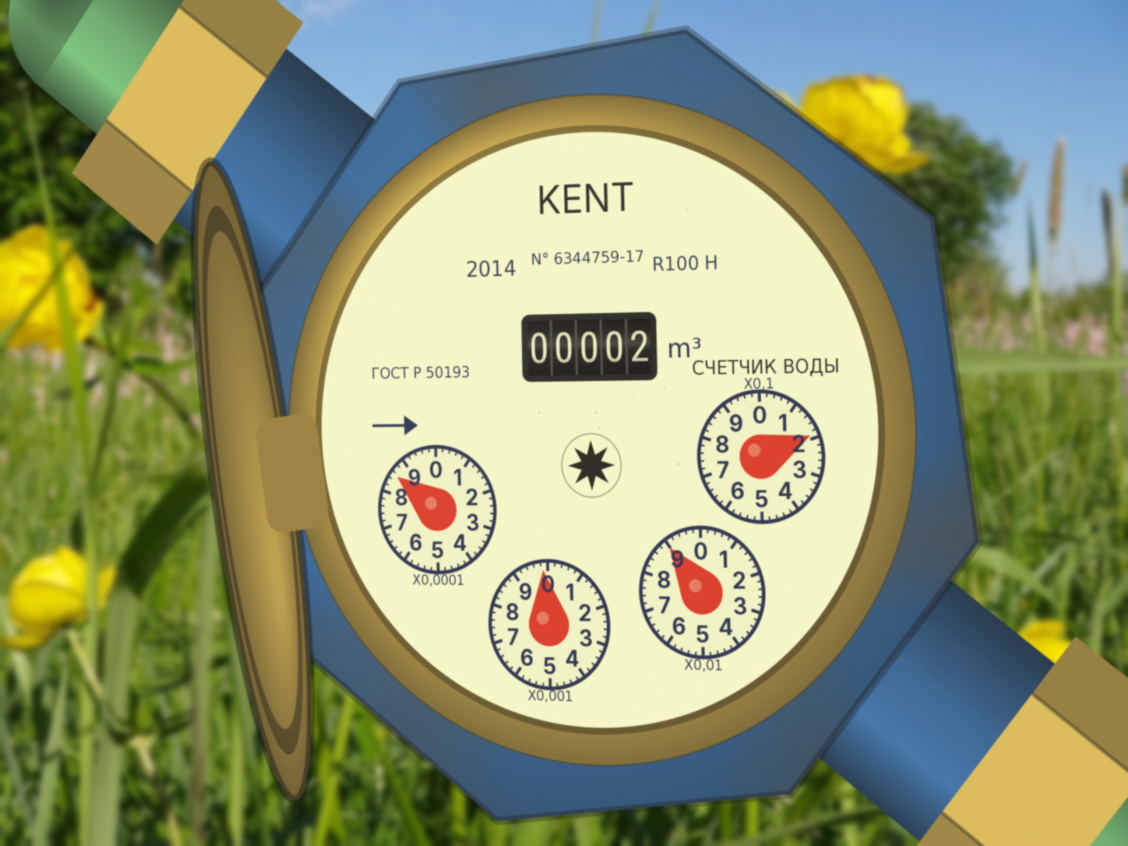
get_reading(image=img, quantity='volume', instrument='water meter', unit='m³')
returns 2.1898 m³
